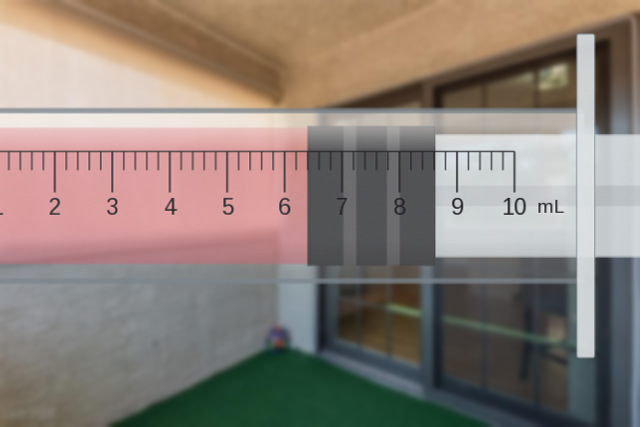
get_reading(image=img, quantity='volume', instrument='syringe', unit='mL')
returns 6.4 mL
